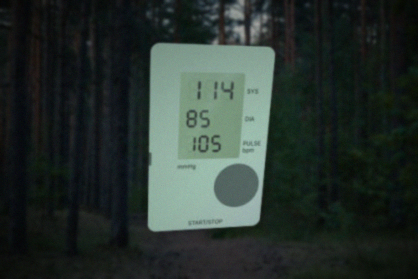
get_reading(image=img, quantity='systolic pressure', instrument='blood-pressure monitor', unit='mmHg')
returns 114 mmHg
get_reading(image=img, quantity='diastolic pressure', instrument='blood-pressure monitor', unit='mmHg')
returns 85 mmHg
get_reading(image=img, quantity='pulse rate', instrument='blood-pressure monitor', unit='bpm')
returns 105 bpm
